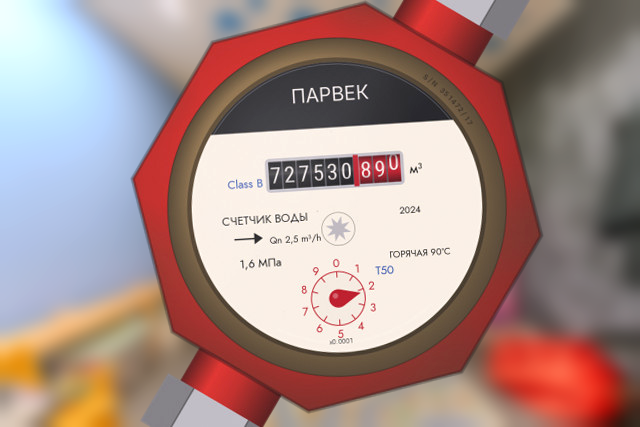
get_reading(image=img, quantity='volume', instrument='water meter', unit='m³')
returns 727530.8902 m³
